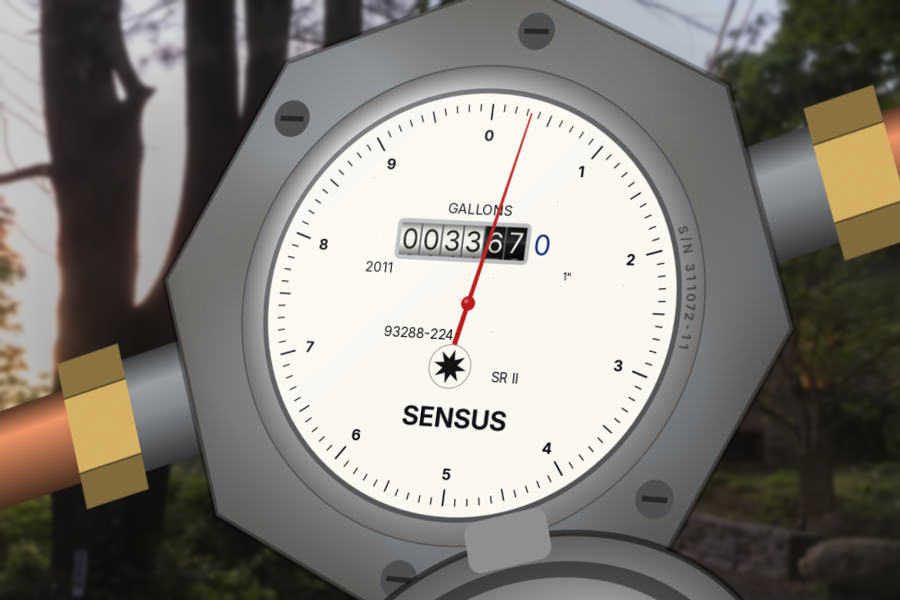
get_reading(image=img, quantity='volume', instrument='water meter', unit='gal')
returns 33670.3 gal
